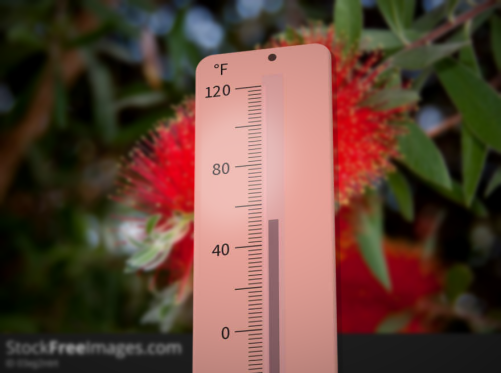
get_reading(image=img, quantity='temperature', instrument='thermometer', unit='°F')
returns 52 °F
